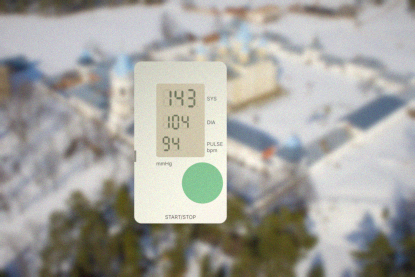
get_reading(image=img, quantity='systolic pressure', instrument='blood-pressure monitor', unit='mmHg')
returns 143 mmHg
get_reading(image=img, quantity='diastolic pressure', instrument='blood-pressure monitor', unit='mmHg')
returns 104 mmHg
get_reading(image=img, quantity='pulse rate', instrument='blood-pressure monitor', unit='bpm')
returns 94 bpm
